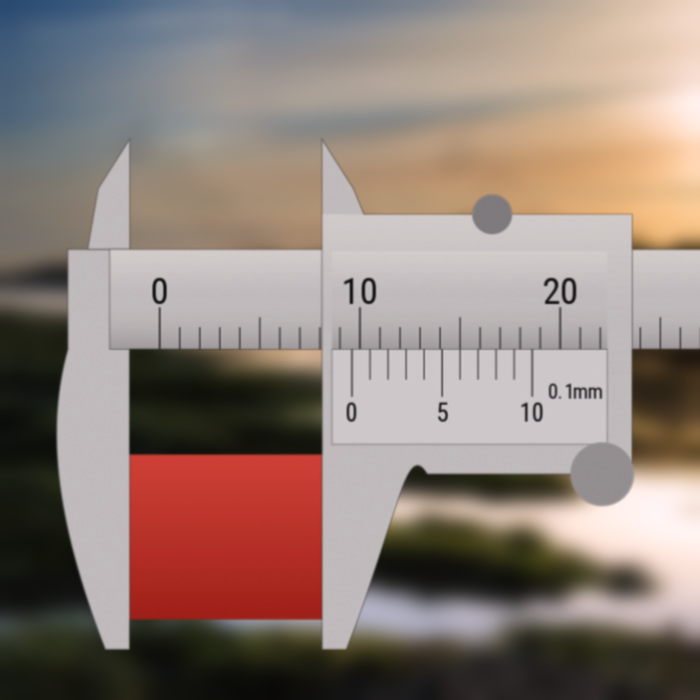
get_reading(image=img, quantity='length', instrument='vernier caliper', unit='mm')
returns 9.6 mm
